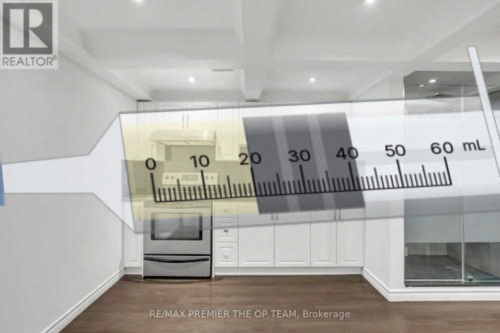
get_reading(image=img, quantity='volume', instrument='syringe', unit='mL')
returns 20 mL
